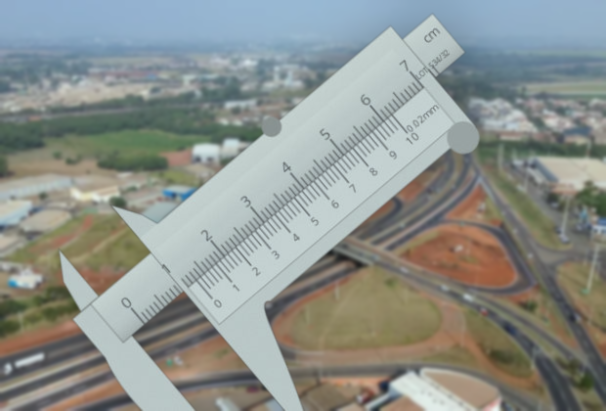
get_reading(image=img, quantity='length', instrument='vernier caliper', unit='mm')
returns 13.0 mm
